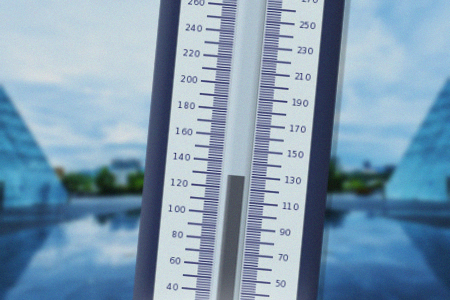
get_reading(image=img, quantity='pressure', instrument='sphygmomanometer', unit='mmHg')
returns 130 mmHg
